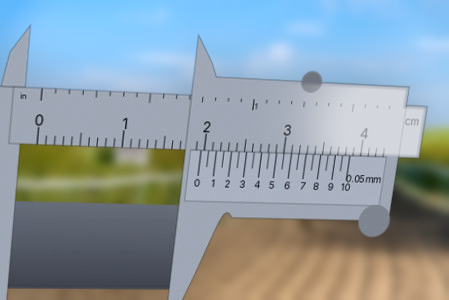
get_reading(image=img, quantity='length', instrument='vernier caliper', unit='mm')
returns 19.6 mm
